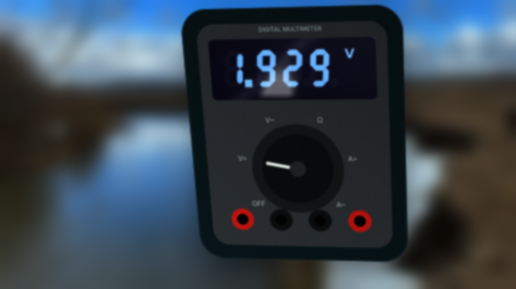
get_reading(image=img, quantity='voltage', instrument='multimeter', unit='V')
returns 1.929 V
